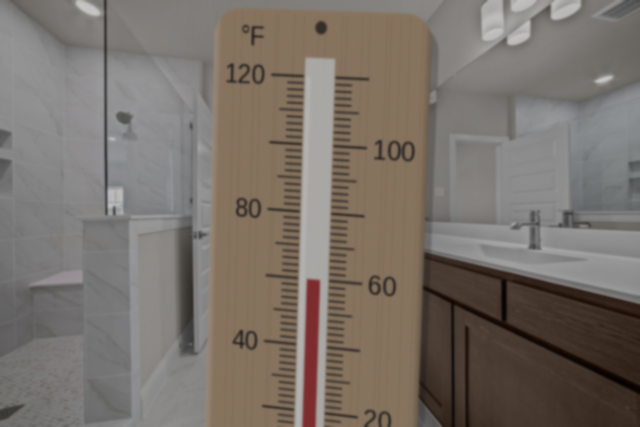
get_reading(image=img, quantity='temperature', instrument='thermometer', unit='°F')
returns 60 °F
